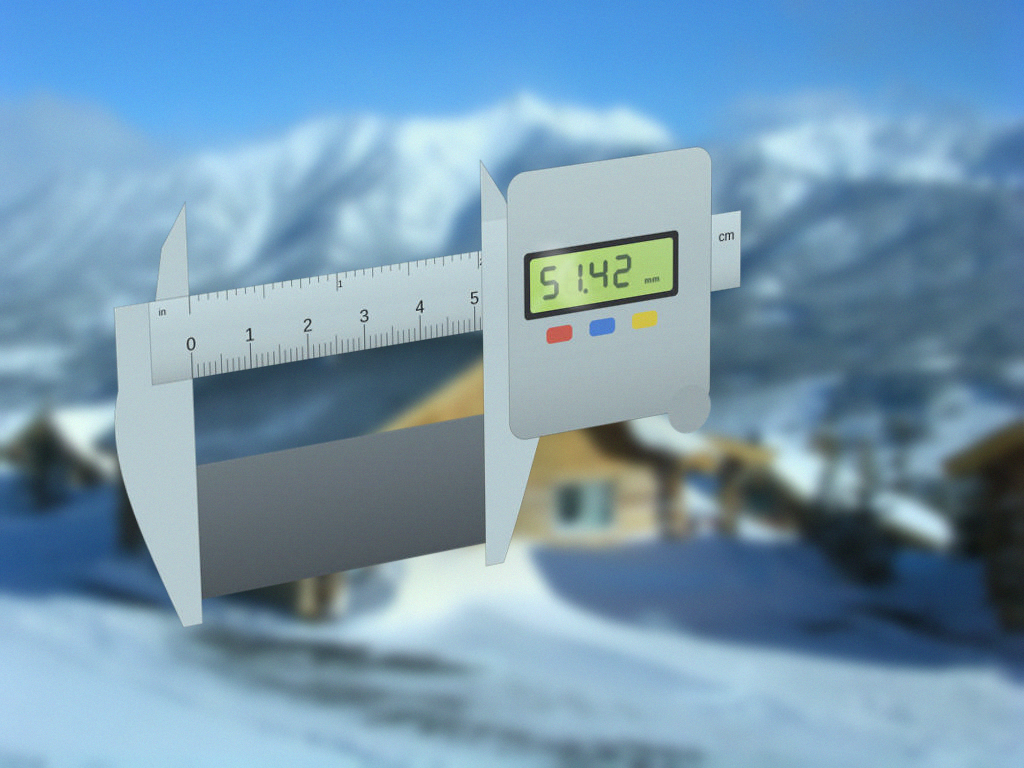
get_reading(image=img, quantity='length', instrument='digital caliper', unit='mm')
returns 51.42 mm
